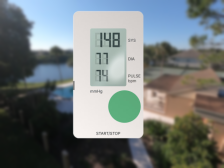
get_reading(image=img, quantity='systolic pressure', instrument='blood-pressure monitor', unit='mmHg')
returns 148 mmHg
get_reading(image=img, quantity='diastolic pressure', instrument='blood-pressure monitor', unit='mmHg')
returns 77 mmHg
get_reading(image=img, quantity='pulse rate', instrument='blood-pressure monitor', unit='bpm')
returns 74 bpm
